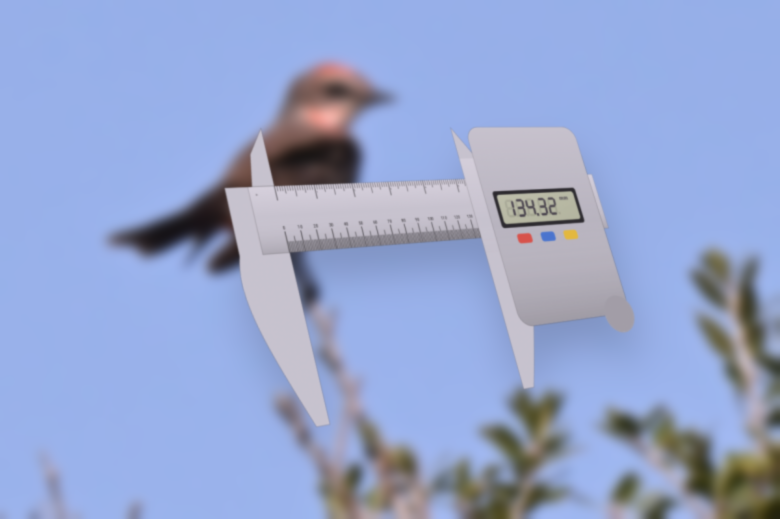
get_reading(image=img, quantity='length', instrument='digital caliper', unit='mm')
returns 134.32 mm
